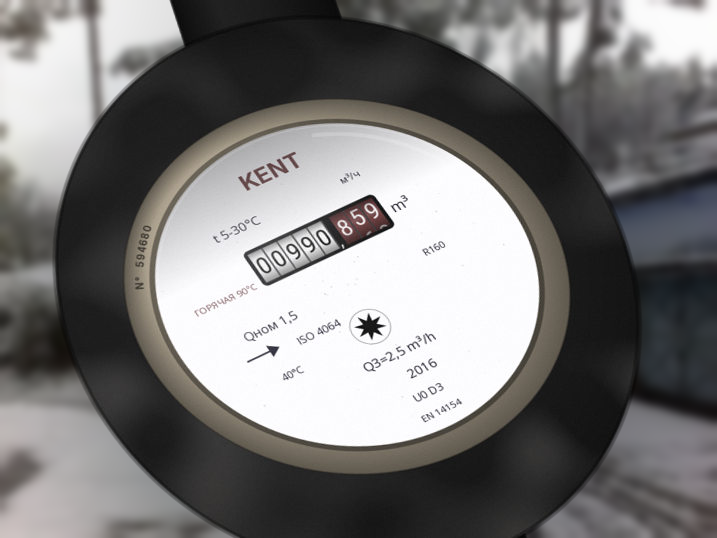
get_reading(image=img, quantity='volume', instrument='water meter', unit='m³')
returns 990.859 m³
